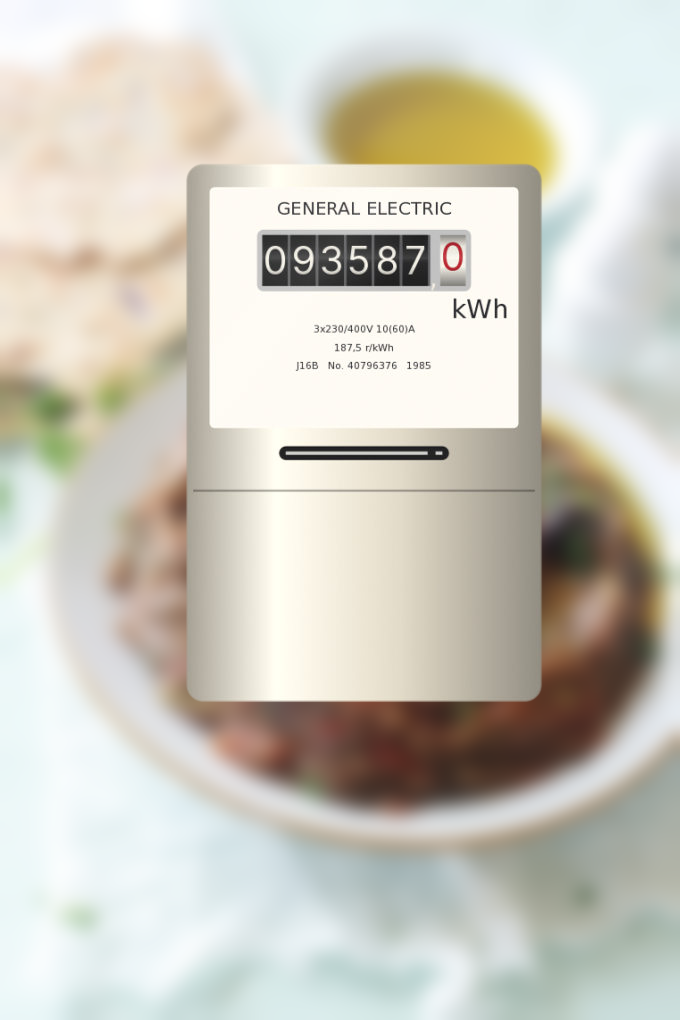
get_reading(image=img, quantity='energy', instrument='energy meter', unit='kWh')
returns 93587.0 kWh
